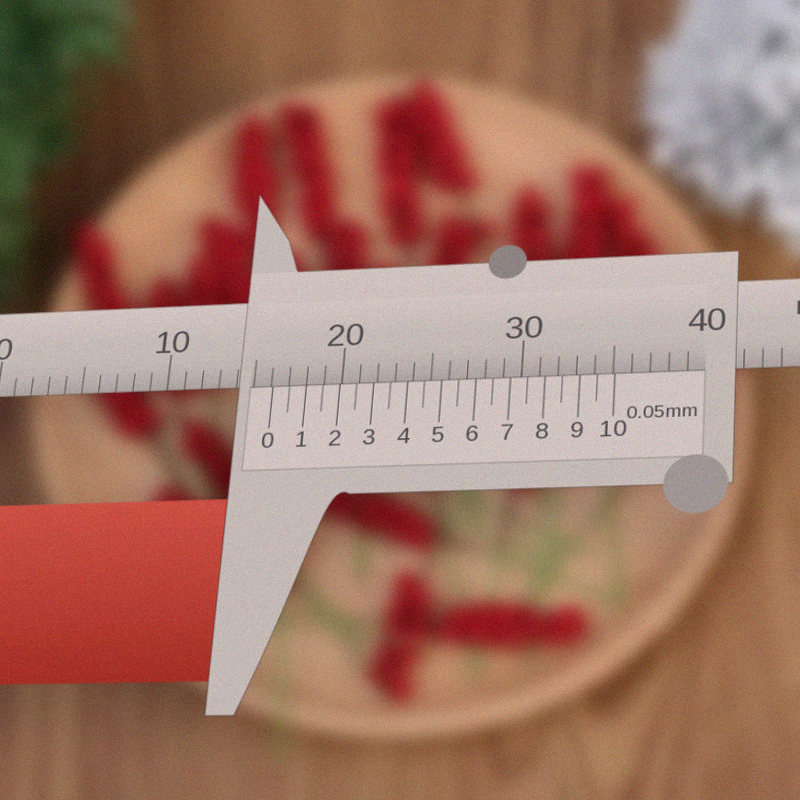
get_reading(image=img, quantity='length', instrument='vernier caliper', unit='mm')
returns 16.1 mm
